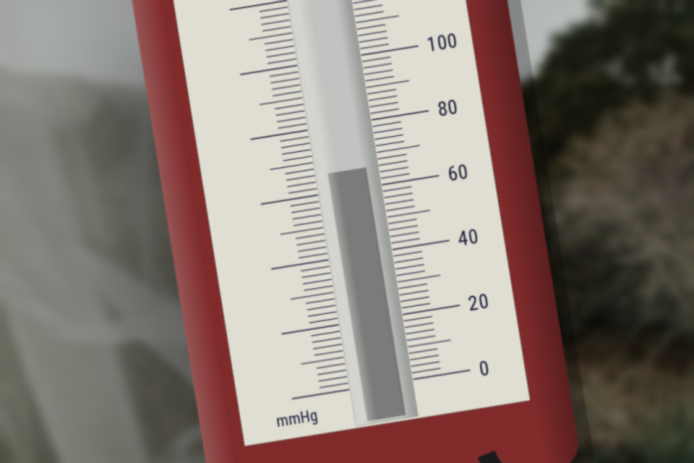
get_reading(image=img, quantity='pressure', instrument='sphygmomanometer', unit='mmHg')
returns 66 mmHg
